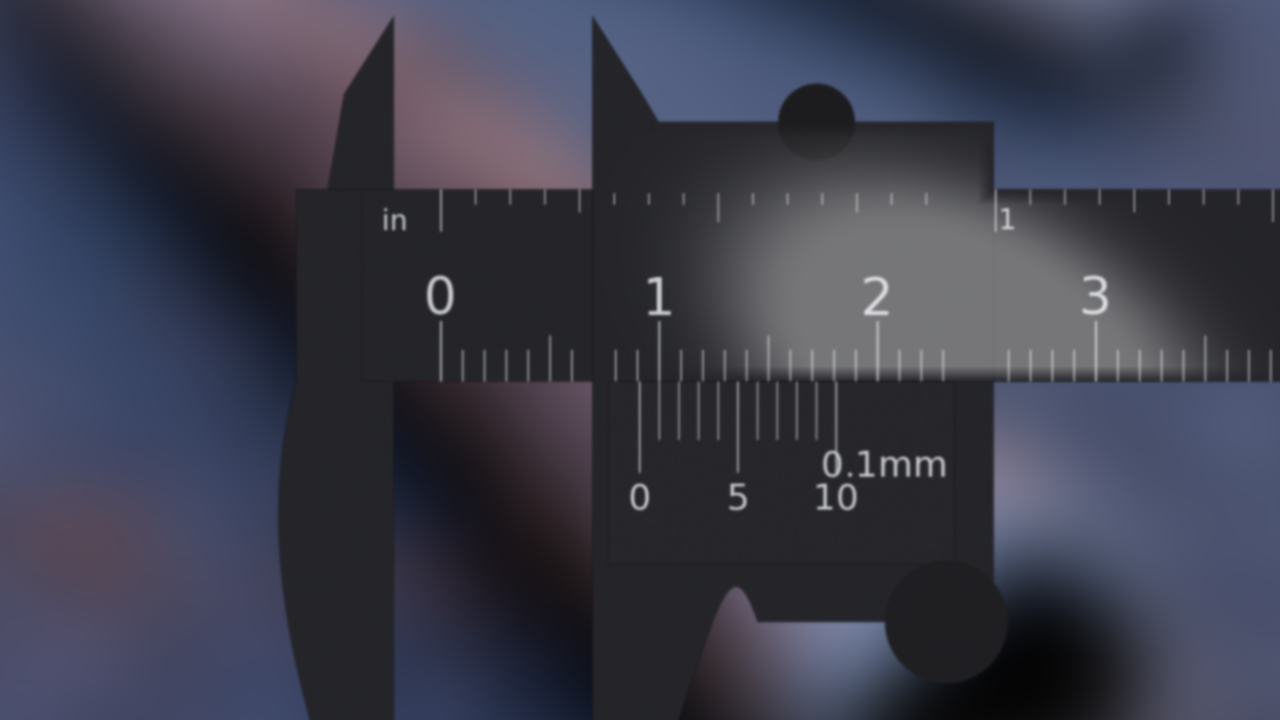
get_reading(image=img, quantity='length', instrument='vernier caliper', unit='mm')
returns 9.1 mm
